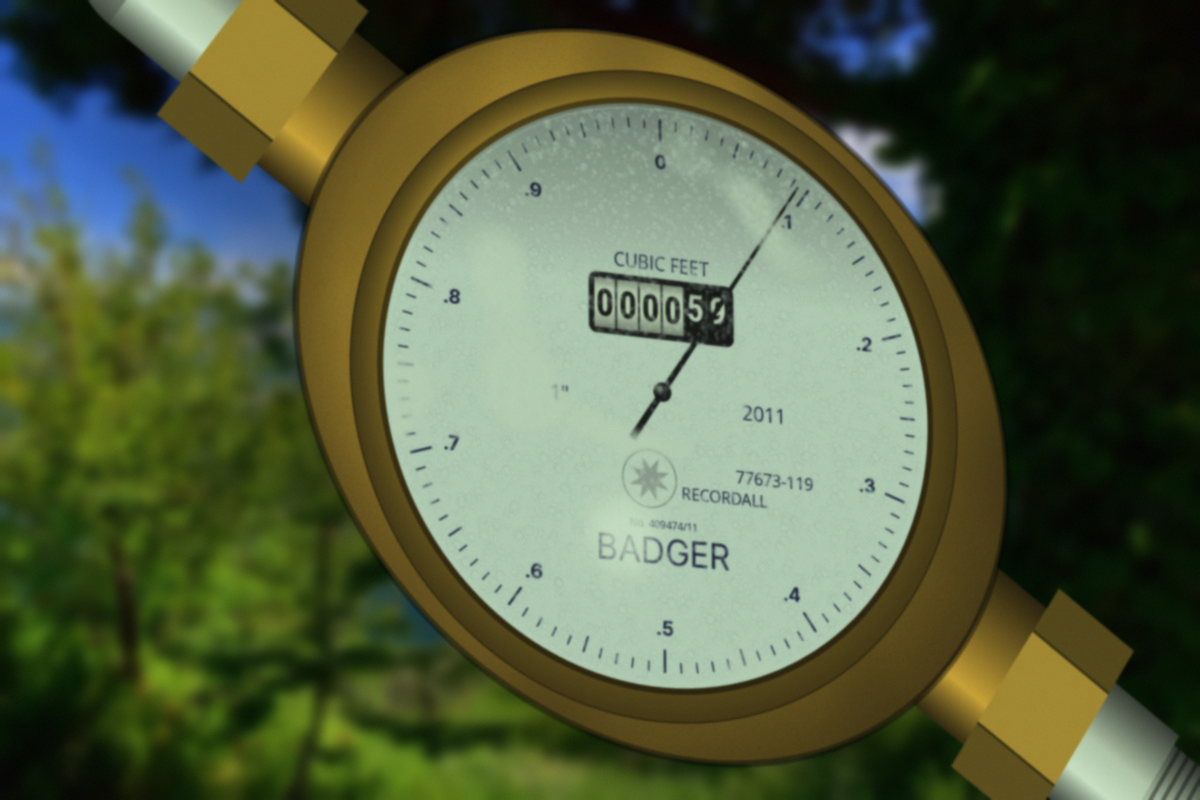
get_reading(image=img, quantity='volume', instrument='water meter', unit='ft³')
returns 59.09 ft³
